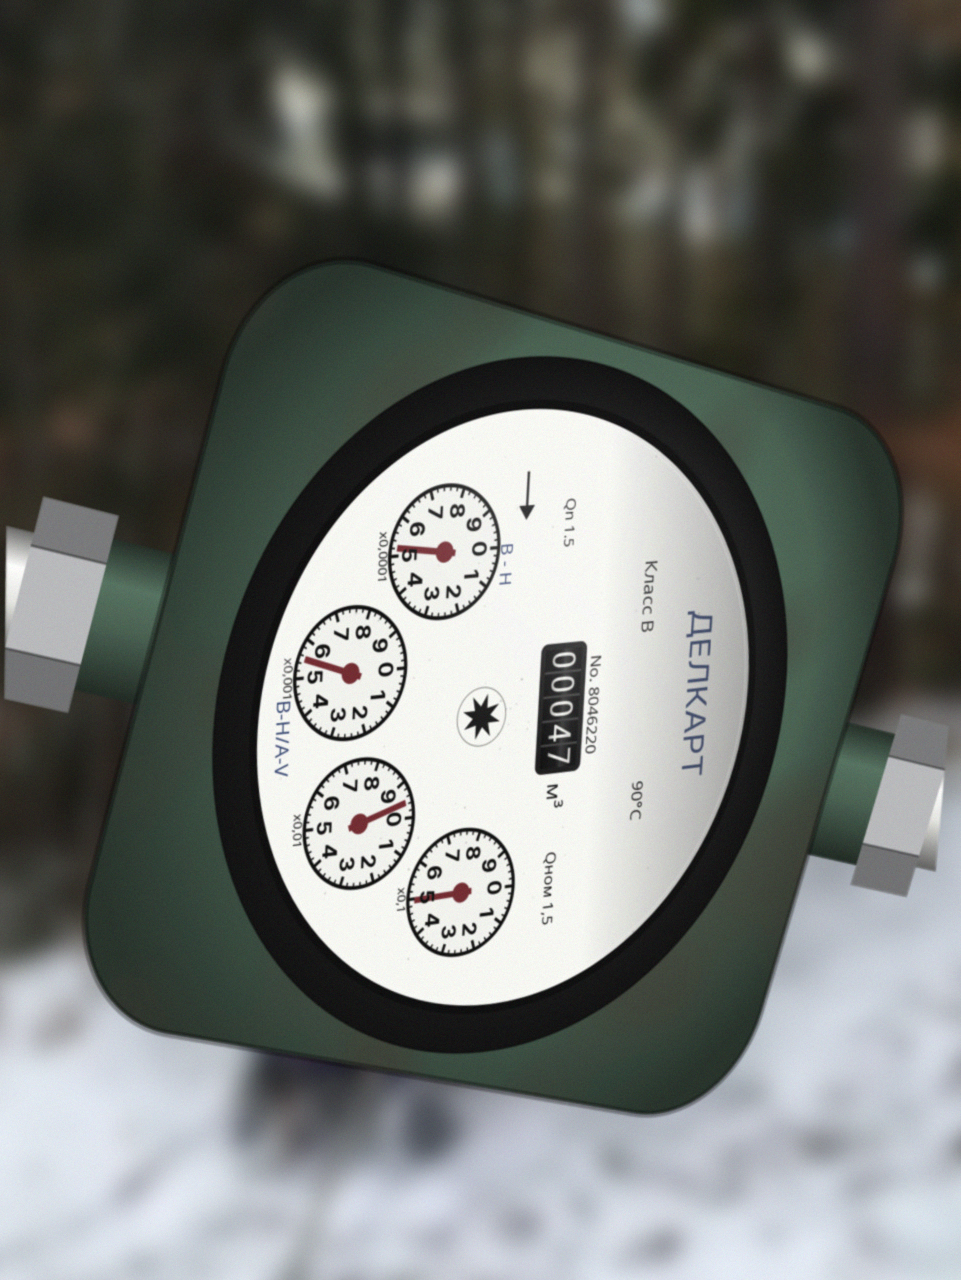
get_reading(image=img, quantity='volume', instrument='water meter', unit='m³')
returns 47.4955 m³
